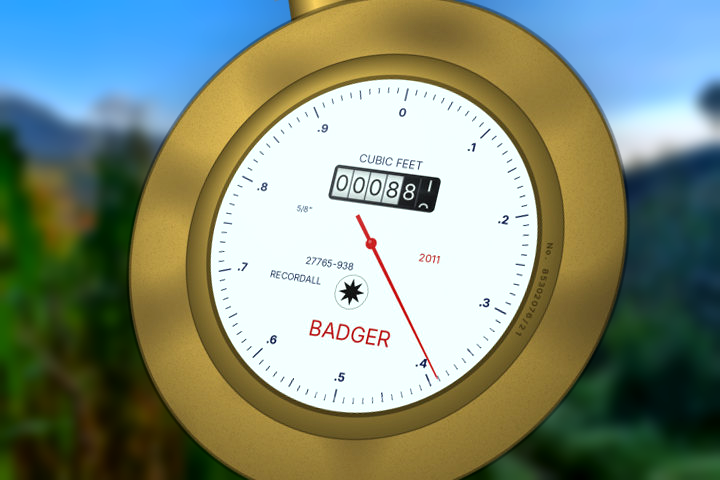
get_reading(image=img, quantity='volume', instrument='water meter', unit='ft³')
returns 881.39 ft³
